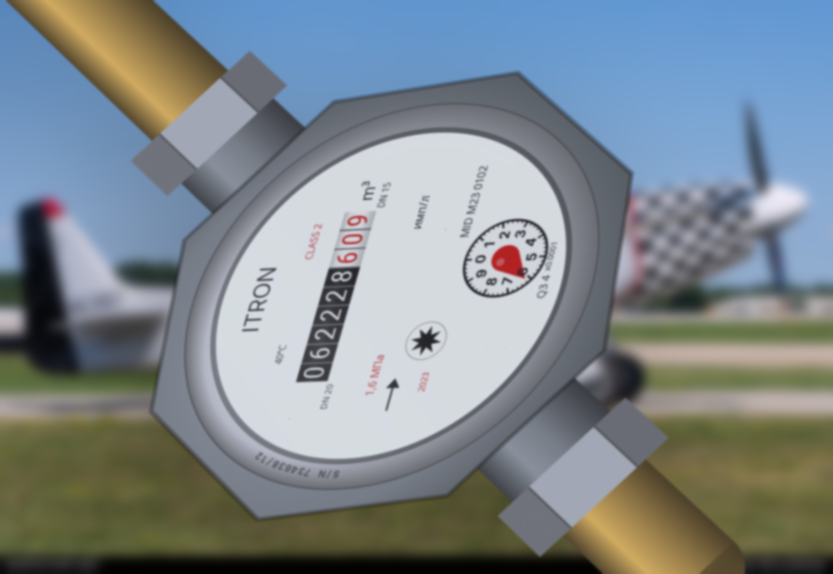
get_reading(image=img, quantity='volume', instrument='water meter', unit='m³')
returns 62228.6096 m³
